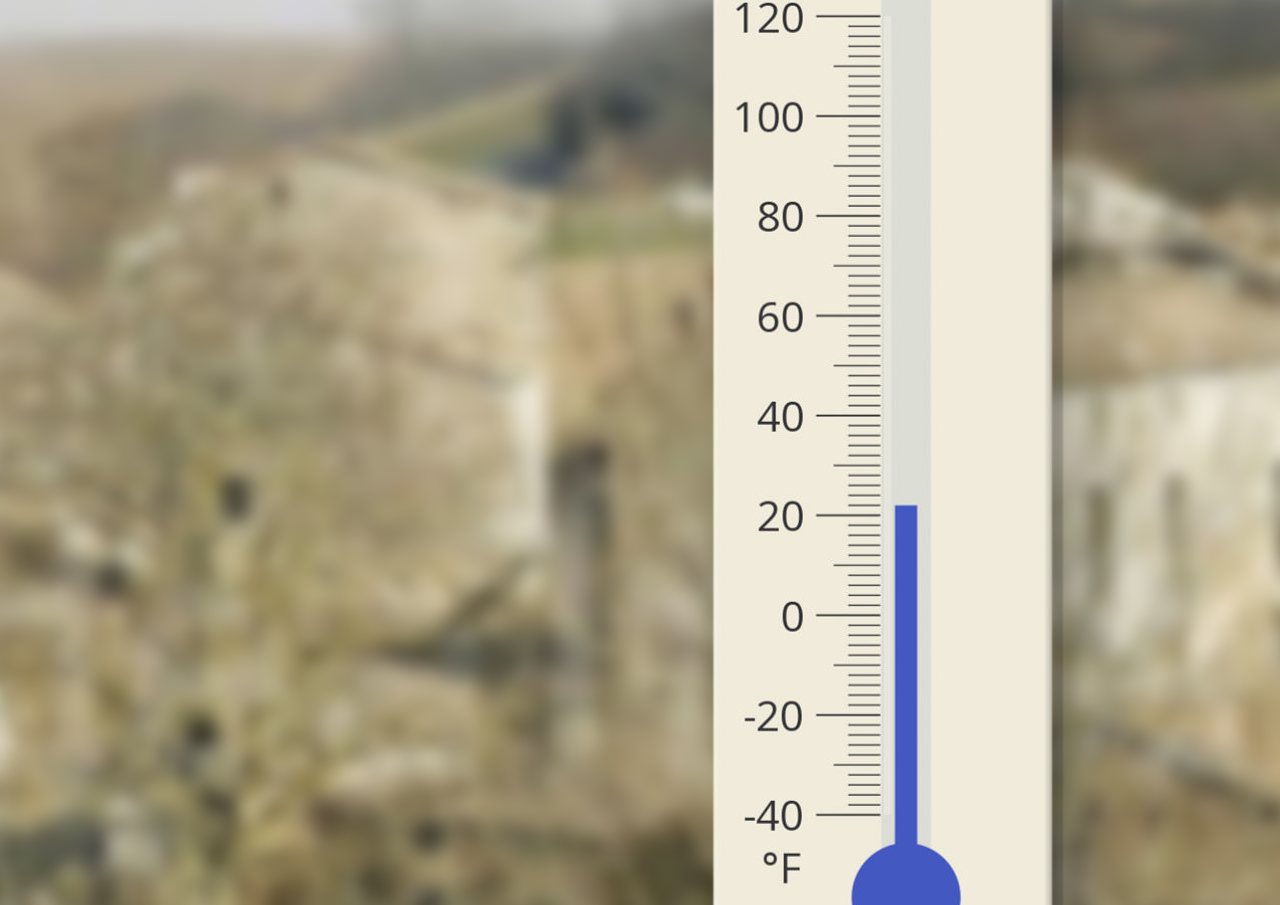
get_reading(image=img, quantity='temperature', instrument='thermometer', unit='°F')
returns 22 °F
